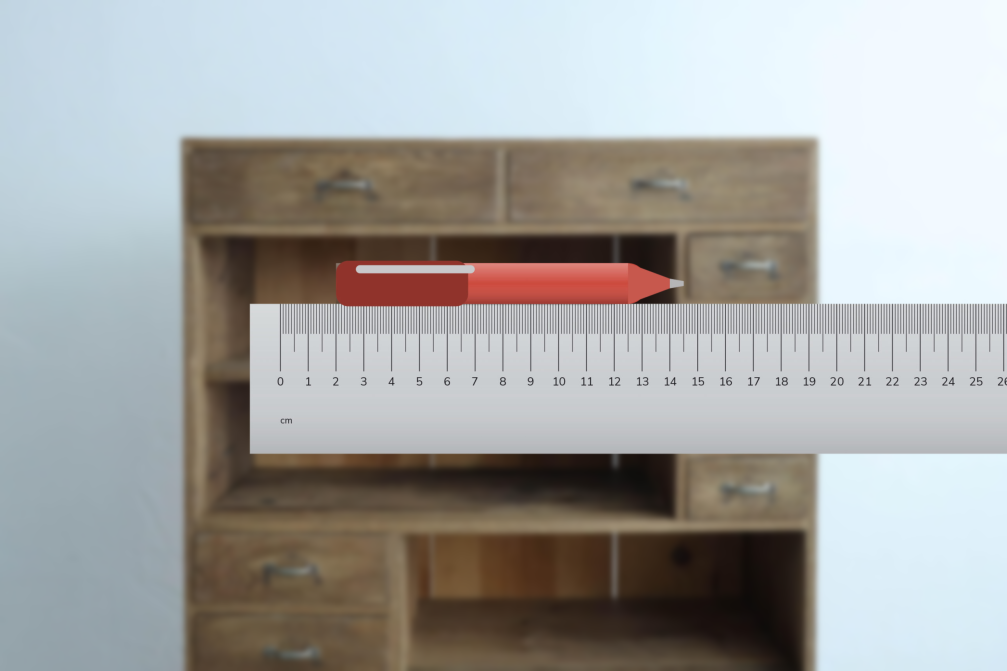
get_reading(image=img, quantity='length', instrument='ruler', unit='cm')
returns 12.5 cm
